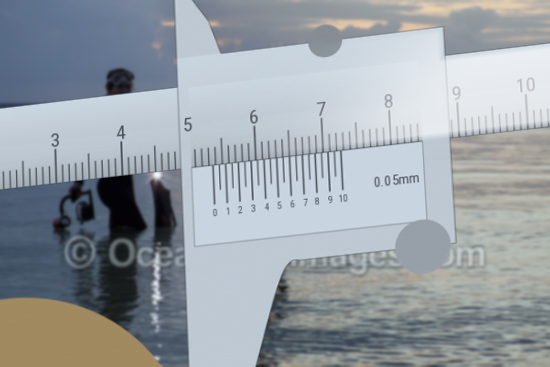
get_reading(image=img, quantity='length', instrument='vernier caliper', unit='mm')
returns 53.6 mm
